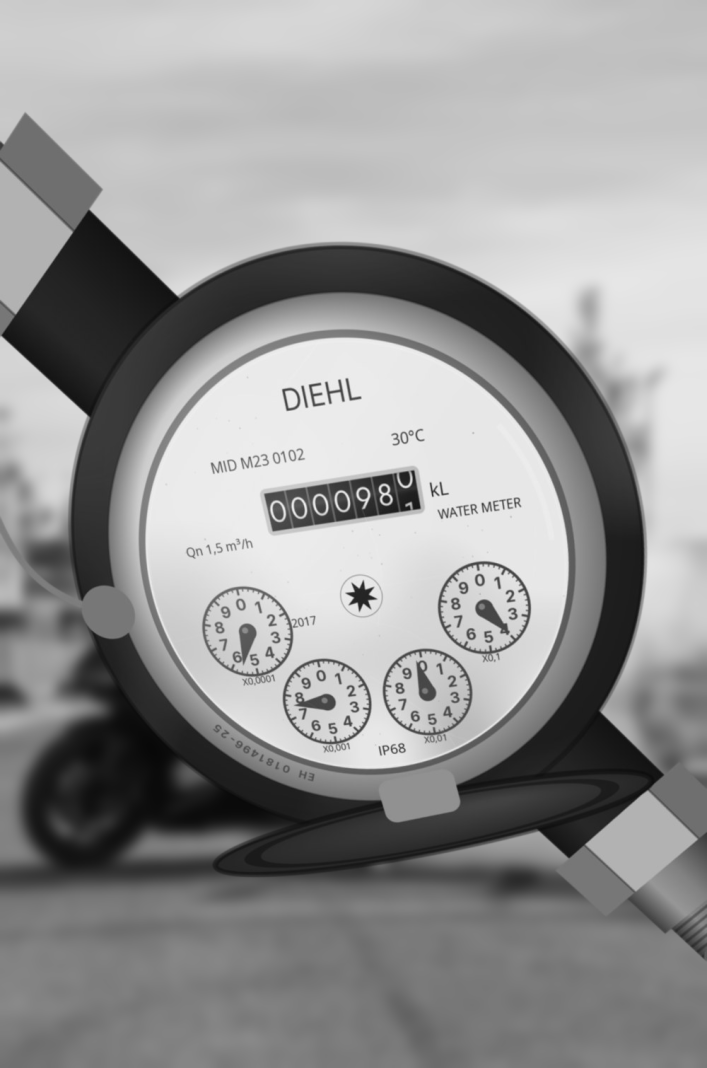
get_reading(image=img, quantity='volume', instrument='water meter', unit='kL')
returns 980.3975 kL
